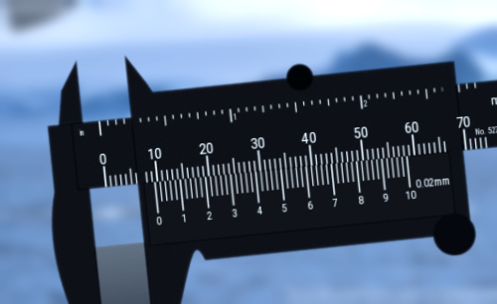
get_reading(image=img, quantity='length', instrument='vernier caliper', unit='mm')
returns 9.5 mm
